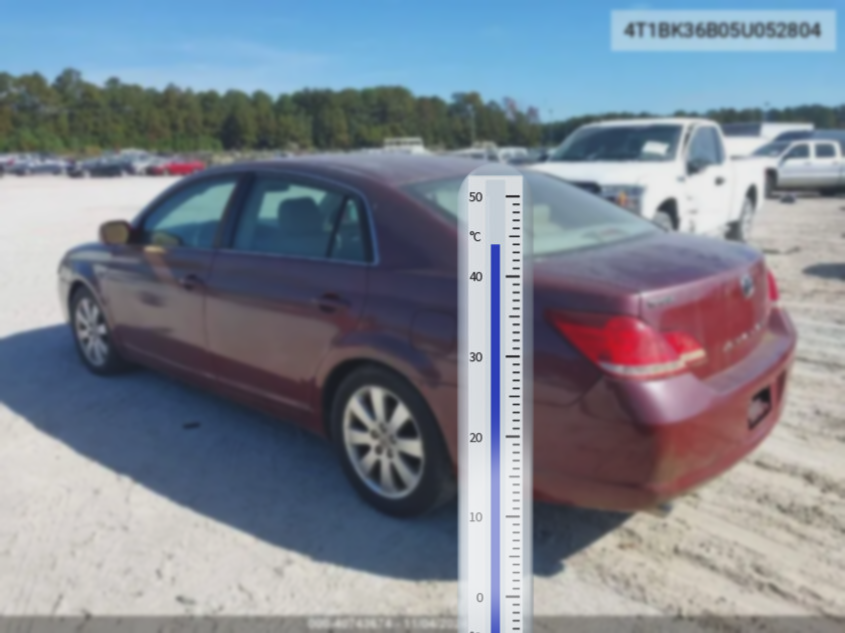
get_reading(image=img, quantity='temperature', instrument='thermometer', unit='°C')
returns 44 °C
